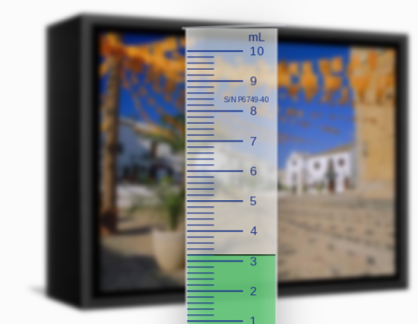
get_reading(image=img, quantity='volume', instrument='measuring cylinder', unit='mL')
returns 3.2 mL
